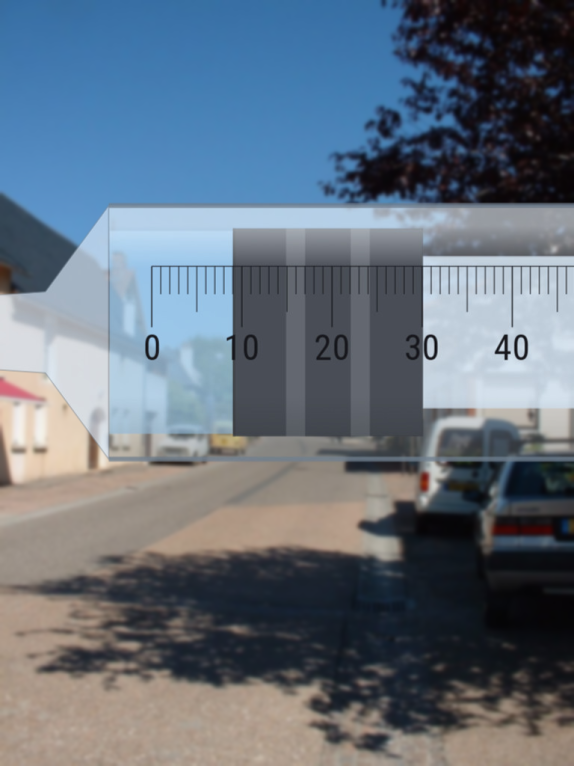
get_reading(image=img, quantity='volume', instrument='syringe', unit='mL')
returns 9 mL
